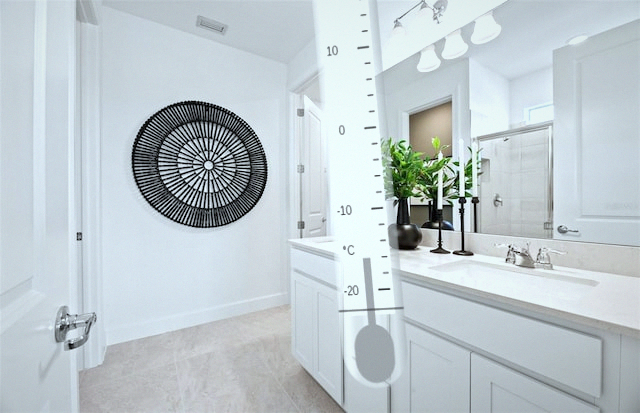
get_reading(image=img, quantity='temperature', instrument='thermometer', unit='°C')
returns -16 °C
